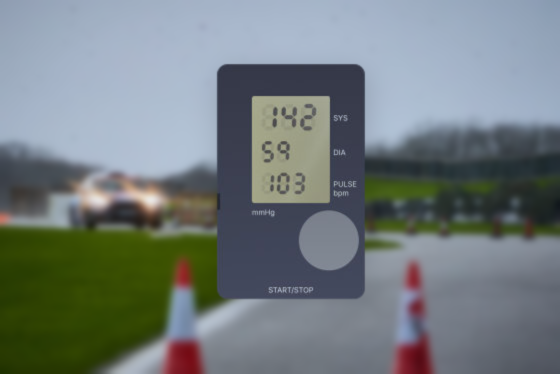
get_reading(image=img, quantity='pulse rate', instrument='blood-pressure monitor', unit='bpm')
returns 103 bpm
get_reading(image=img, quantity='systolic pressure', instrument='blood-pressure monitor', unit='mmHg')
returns 142 mmHg
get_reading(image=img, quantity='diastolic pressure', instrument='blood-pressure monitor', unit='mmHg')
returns 59 mmHg
